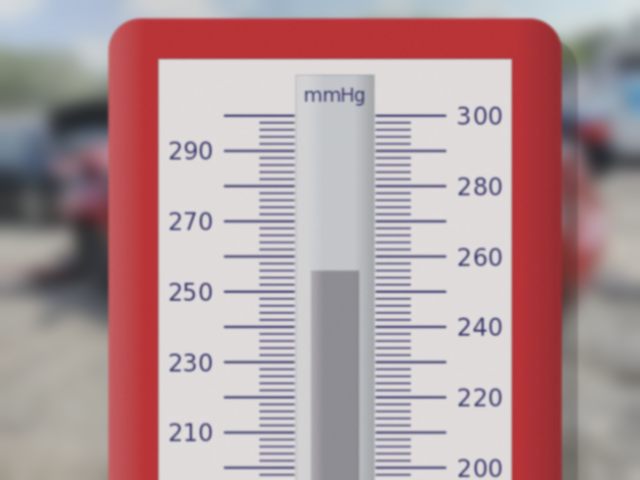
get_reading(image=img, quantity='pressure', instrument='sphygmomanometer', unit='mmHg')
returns 256 mmHg
